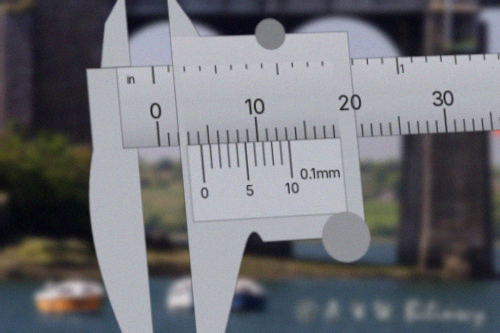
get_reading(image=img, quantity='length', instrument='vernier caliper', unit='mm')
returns 4.2 mm
